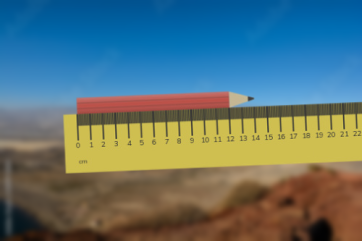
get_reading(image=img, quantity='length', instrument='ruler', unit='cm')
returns 14 cm
